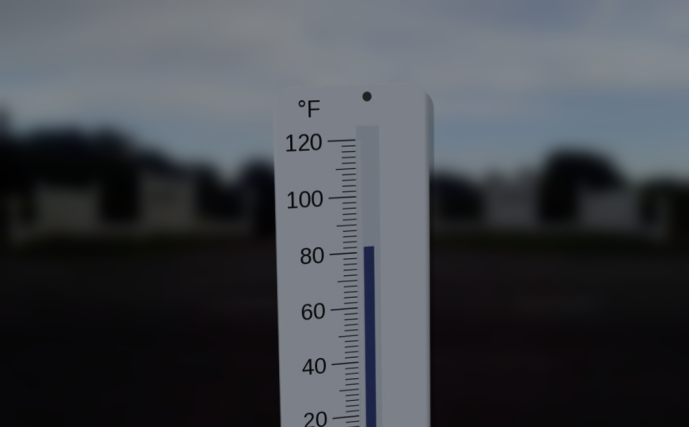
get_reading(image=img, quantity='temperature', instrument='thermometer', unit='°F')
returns 82 °F
